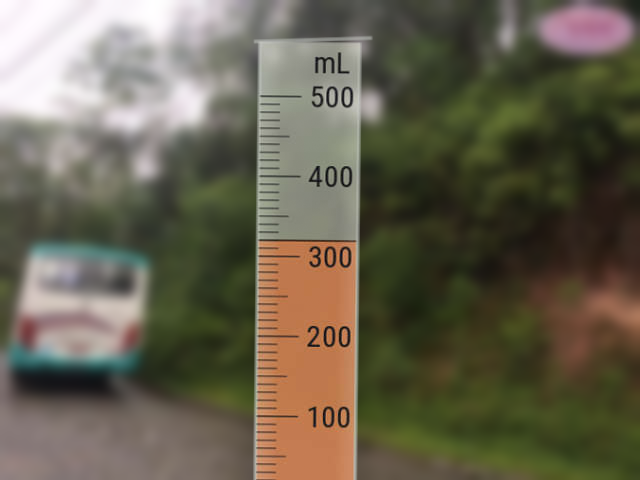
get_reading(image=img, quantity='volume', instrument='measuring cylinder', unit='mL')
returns 320 mL
